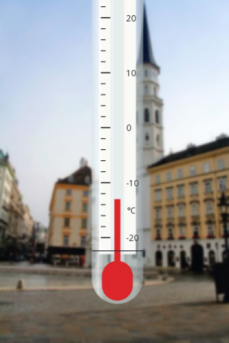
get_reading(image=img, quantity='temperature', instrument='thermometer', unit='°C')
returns -13 °C
